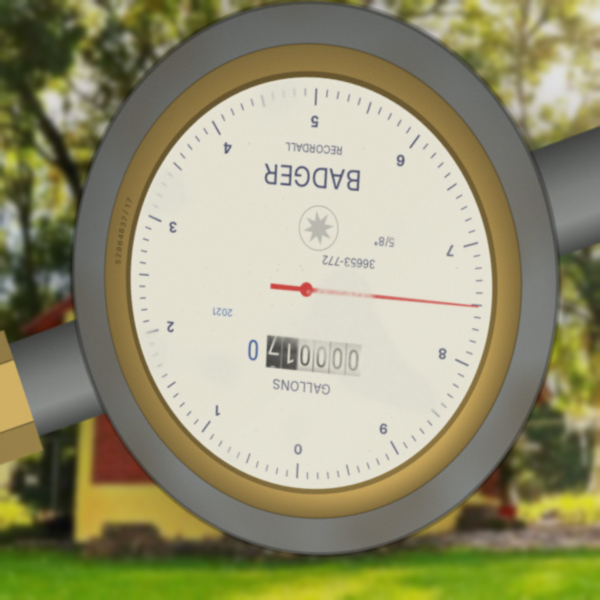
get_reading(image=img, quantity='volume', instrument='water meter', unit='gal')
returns 167.5 gal
